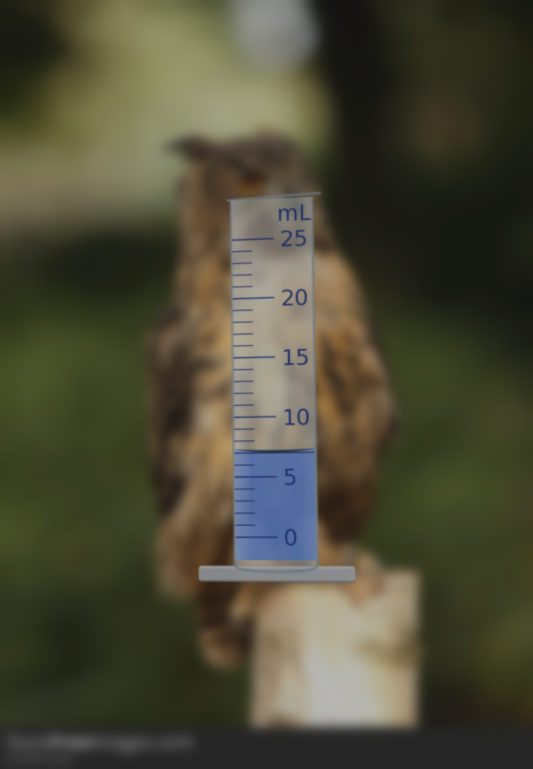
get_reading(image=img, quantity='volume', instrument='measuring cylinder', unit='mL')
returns 7 mL
